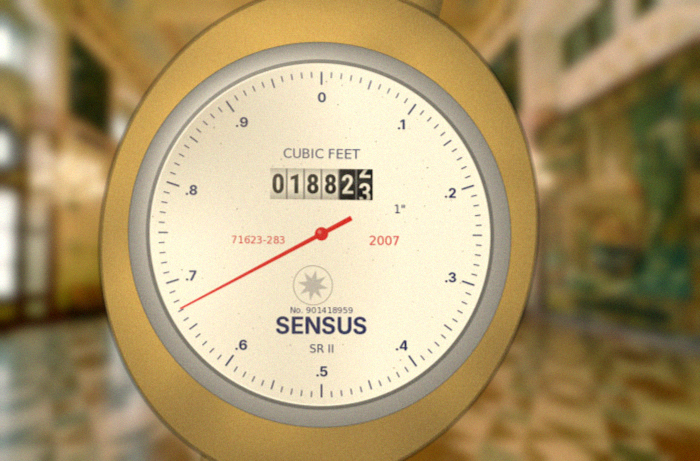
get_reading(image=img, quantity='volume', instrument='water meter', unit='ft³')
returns 18822.67 ft³
